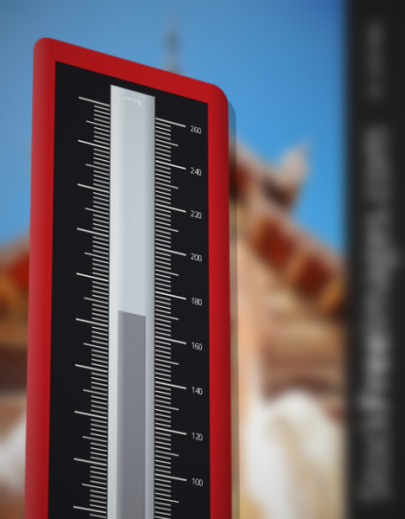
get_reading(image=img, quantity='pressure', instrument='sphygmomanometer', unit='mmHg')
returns 168 mmHg
